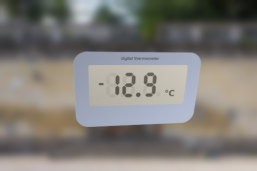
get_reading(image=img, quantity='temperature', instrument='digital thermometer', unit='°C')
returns -12.9 °C
